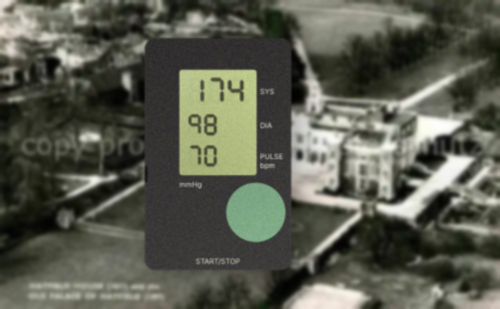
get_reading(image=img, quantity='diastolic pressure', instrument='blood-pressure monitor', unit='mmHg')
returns 98 mmHg
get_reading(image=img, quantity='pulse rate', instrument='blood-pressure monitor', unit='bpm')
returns 70 bpm
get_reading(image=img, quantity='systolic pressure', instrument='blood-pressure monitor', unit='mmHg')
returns 174 mmHg
